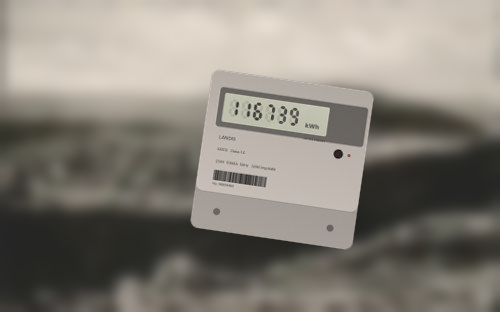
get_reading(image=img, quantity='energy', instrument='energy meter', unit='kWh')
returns 116739 kWh
